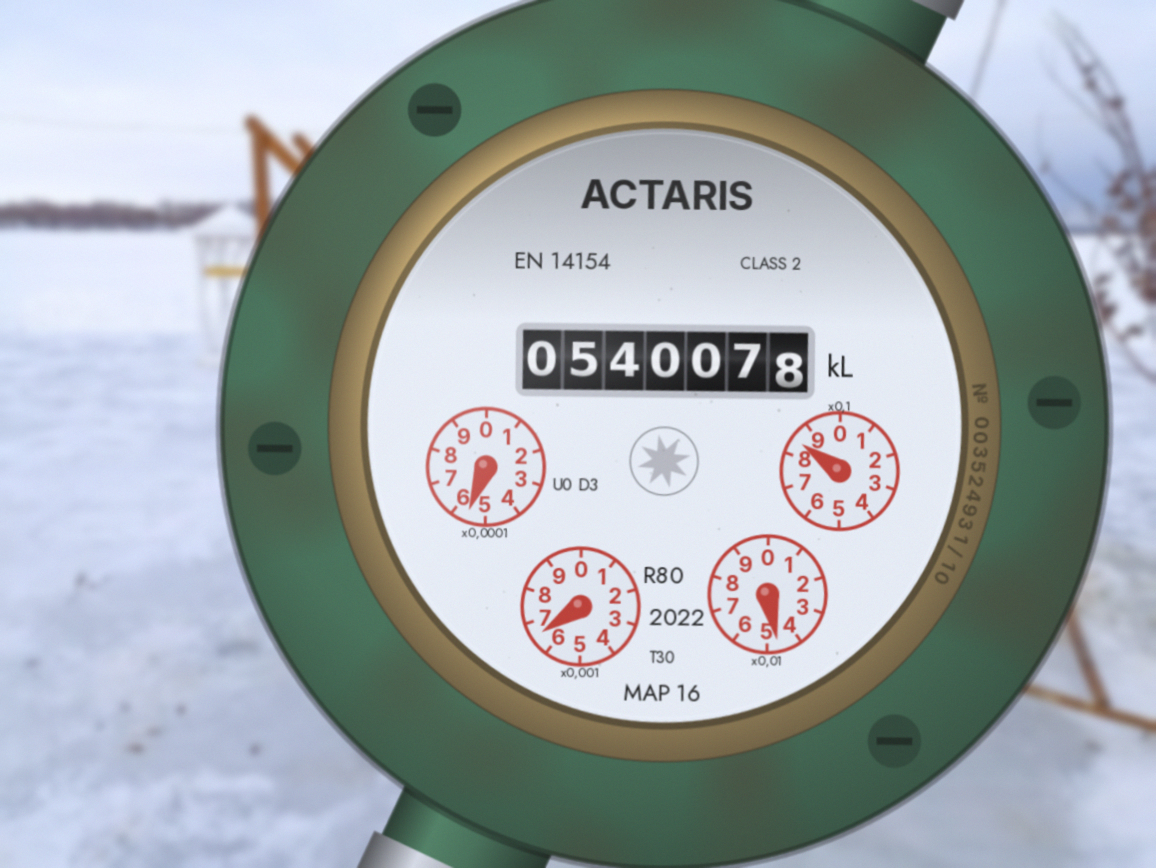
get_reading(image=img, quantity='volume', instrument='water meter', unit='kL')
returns 540077.8465 kL
